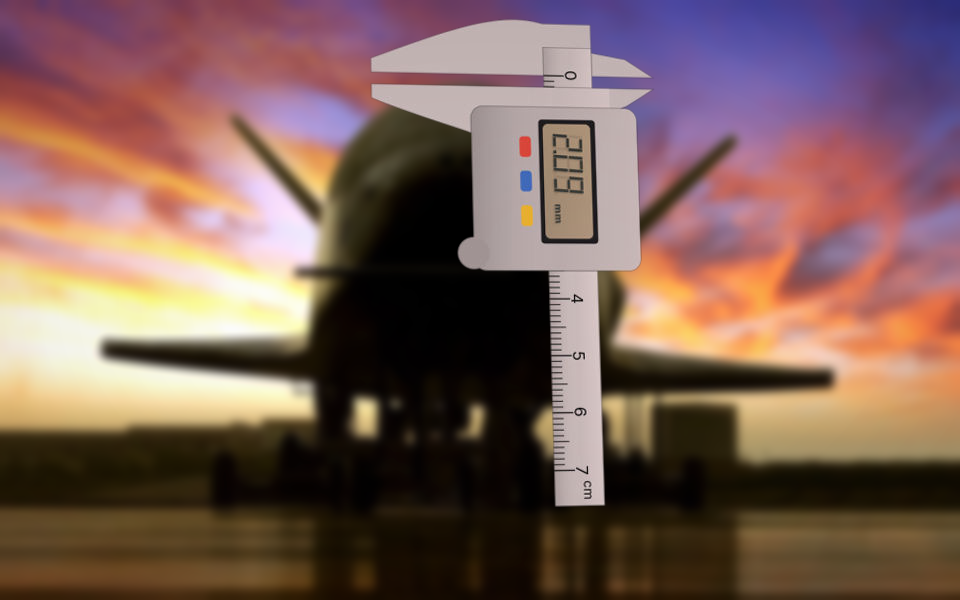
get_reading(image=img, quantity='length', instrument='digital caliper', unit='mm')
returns 2.09 mm
